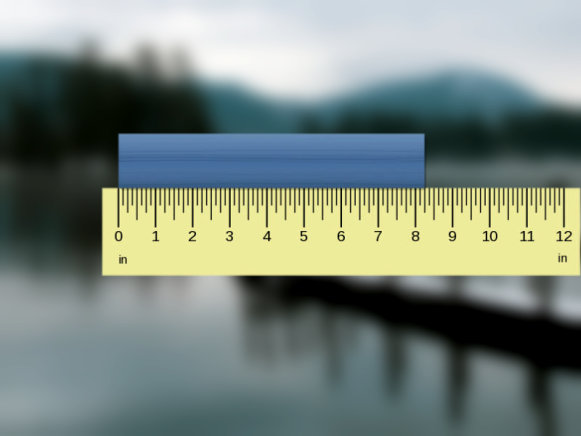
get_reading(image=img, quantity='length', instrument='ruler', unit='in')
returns 8.25 in
